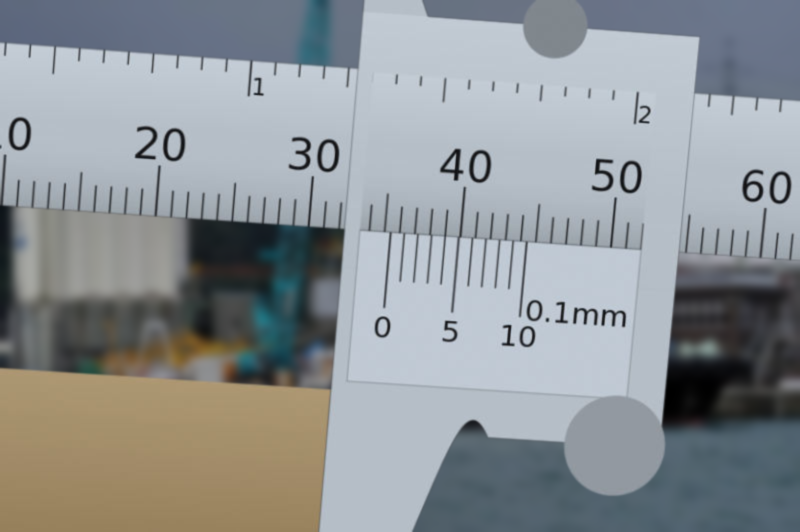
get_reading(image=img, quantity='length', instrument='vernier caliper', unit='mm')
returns 35.4 mm
